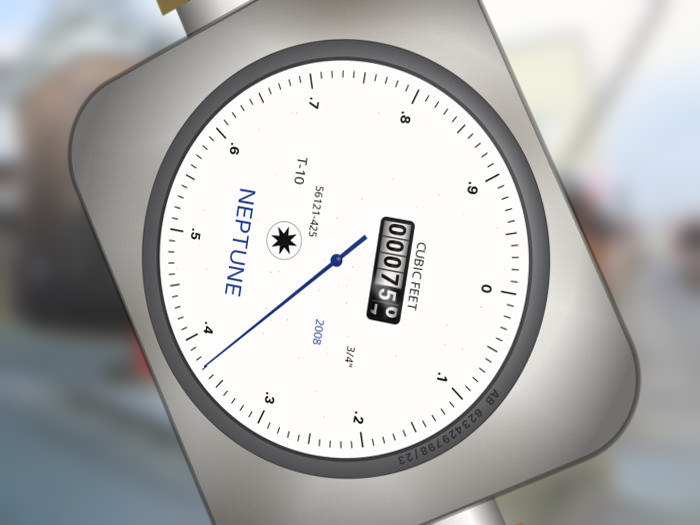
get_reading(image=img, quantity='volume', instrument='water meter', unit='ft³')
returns 756.37 ft³
